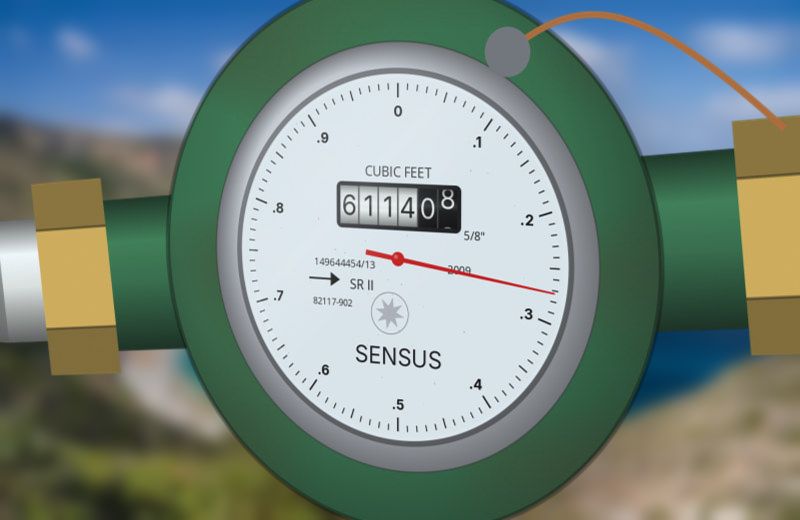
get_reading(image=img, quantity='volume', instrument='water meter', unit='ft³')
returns 611408.27 ft³
